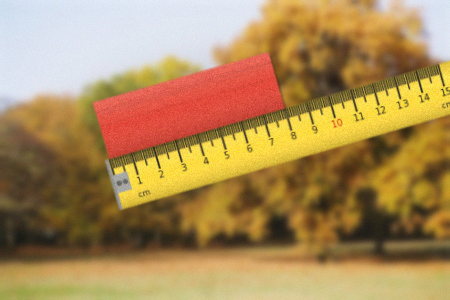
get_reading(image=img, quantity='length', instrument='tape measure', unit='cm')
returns 8 cm
